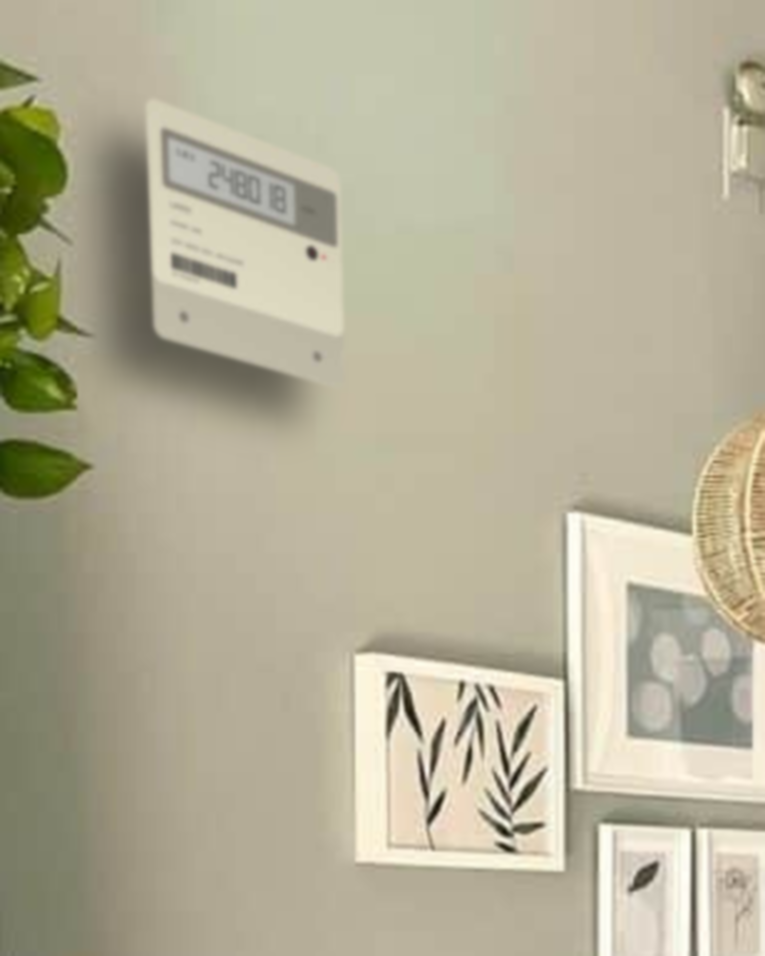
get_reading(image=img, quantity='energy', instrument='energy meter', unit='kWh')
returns 248018 kWh
